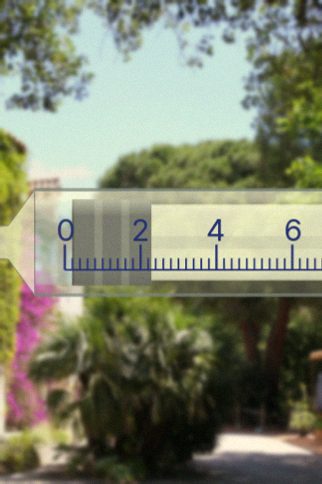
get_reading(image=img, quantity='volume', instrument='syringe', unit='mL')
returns 0.2 mL
